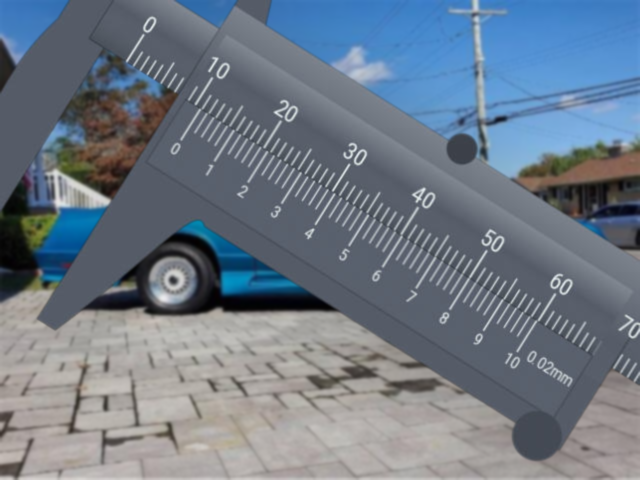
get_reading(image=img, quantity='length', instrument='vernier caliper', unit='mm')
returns 10.8 mm
